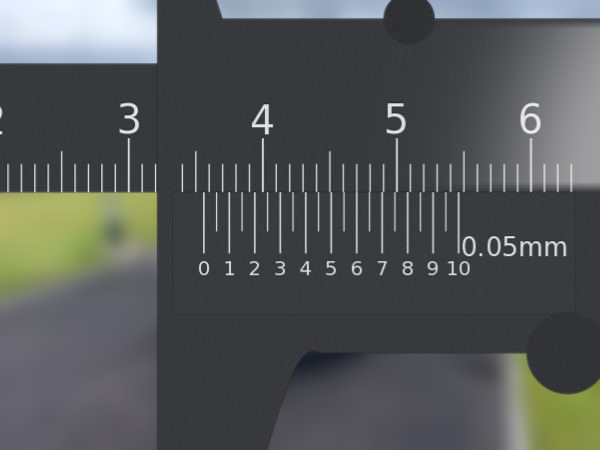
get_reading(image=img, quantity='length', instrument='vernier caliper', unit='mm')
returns 35.6 mm
